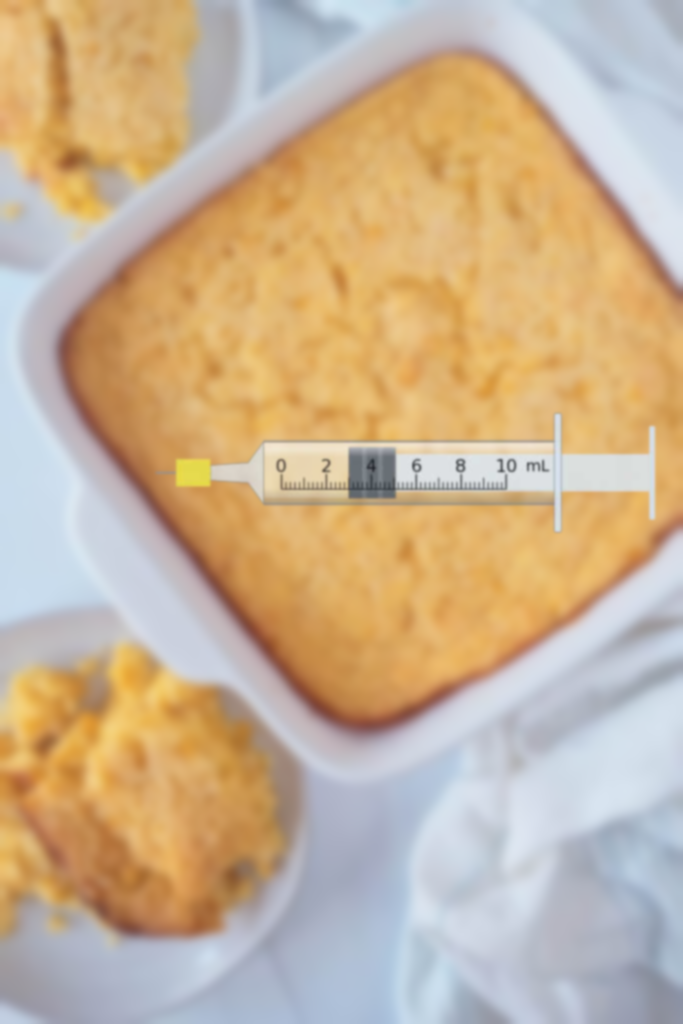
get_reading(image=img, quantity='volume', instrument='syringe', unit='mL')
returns 3 mL
